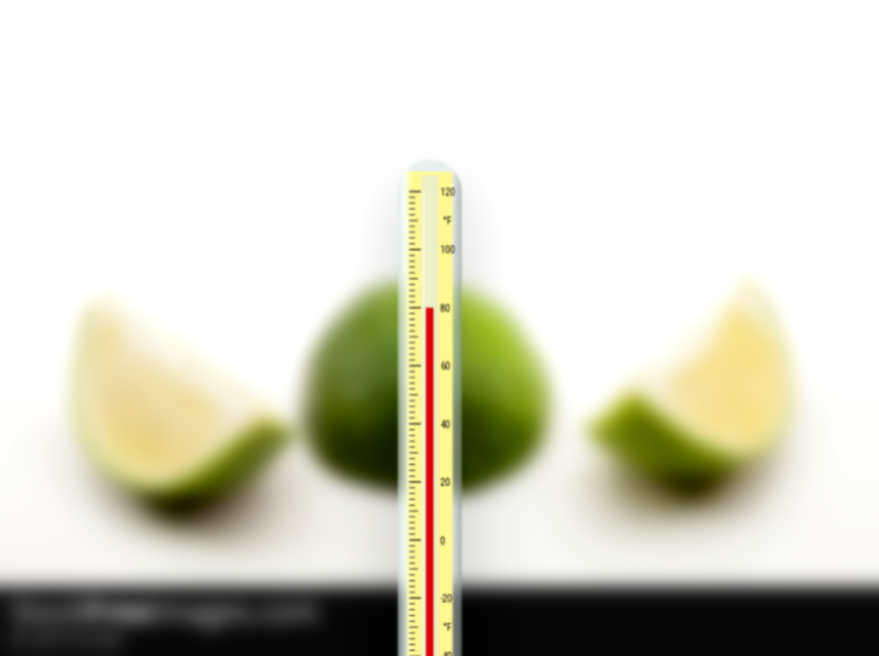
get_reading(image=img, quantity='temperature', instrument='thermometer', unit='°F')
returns 80 °F
